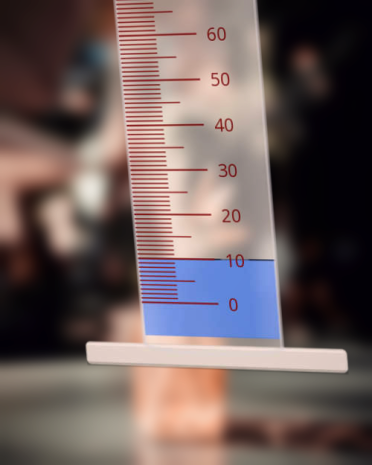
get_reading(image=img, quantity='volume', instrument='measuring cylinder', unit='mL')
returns 10 mL
